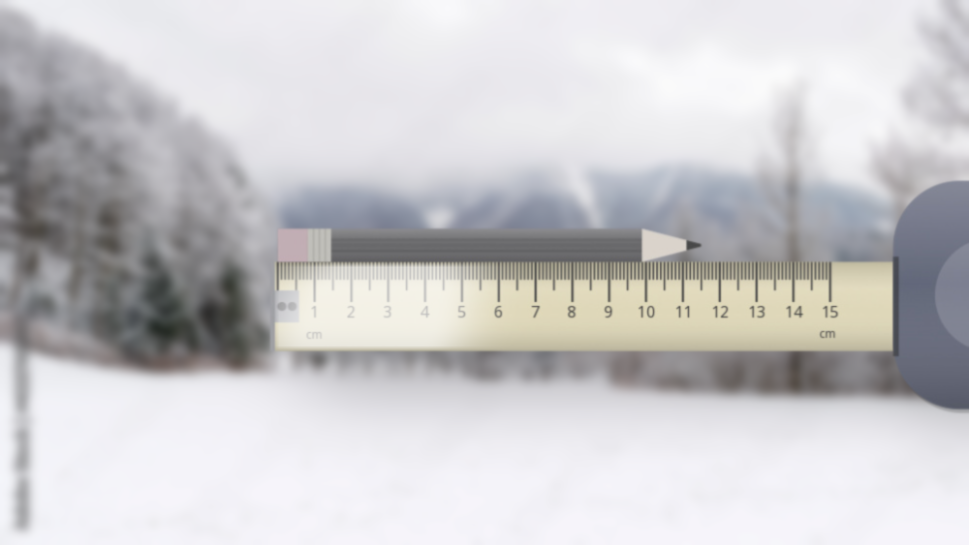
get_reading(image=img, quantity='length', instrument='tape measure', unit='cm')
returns 11.5 cm
